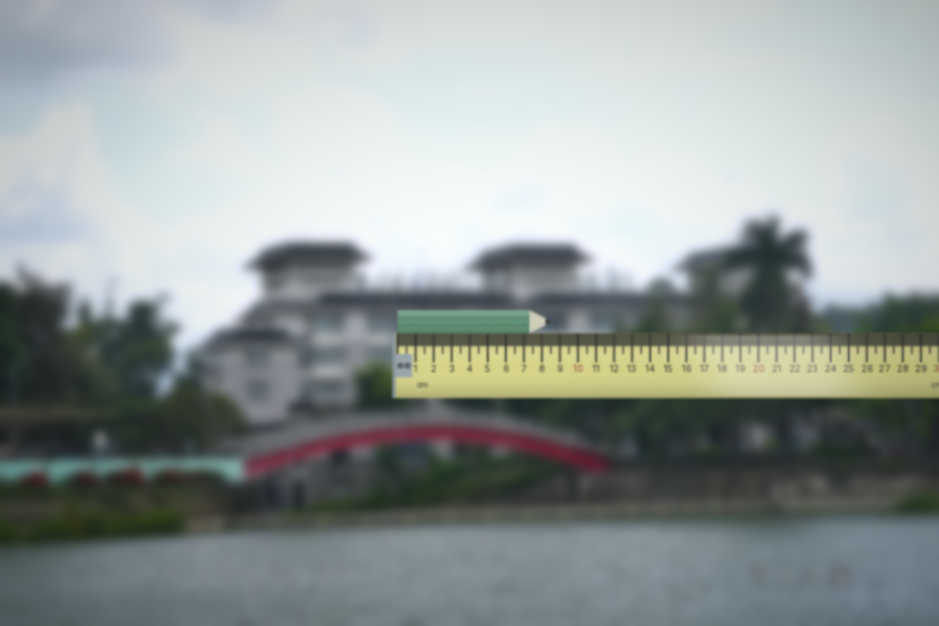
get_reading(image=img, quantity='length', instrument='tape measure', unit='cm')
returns 8.5 cm
